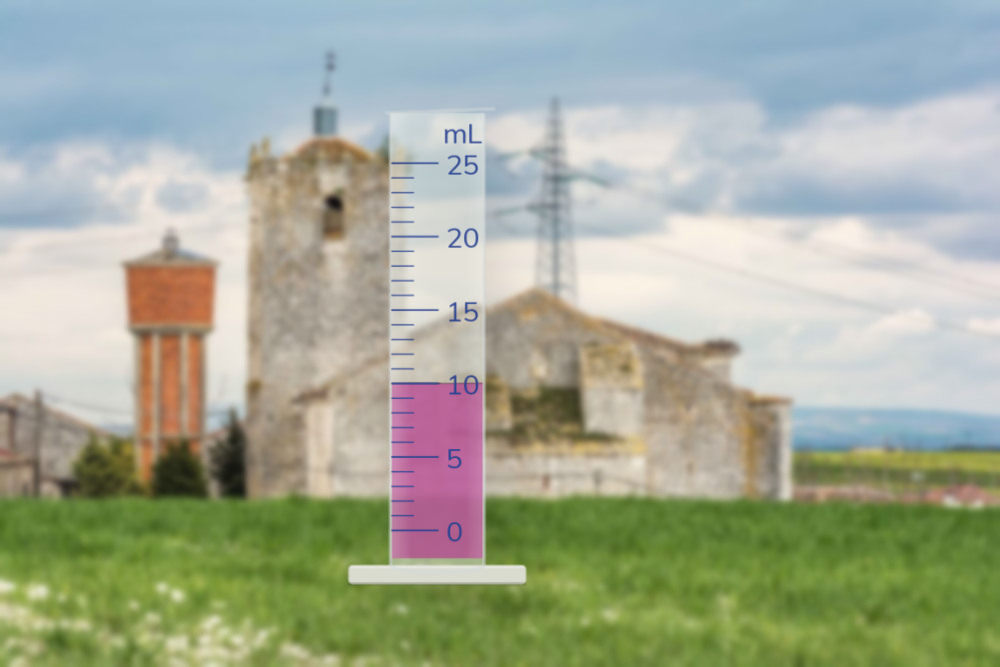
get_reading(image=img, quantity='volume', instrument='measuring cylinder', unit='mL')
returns 10 mL
